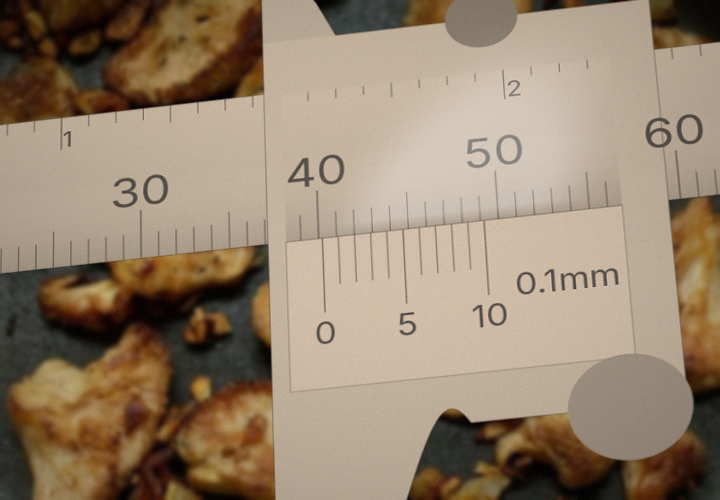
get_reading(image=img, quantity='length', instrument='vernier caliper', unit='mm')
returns 40.2 mm
